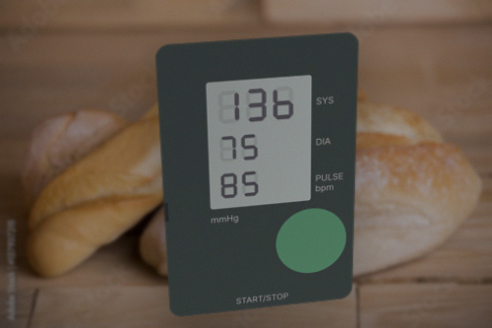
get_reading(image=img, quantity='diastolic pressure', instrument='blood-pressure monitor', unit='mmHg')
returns 75 mmHg
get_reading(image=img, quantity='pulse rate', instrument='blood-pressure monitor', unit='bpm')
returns 85 bpm
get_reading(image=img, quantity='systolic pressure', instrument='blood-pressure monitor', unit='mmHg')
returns 136 mmHg
